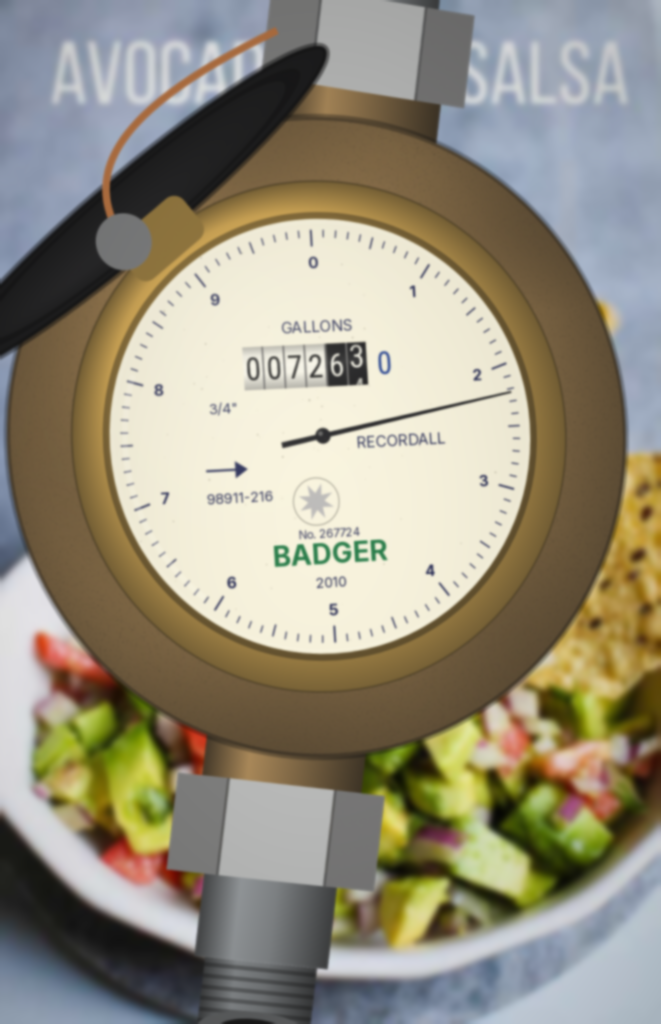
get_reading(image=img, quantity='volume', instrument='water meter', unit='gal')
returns 72632.2 gal
